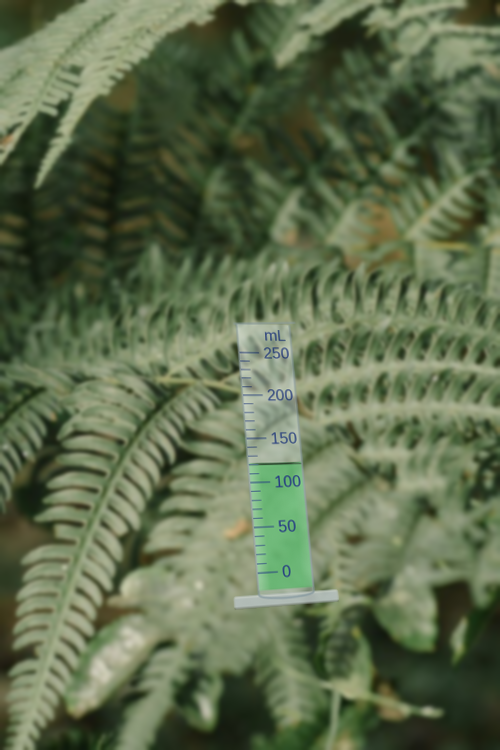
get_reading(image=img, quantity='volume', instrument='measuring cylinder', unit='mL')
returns 120 mL
